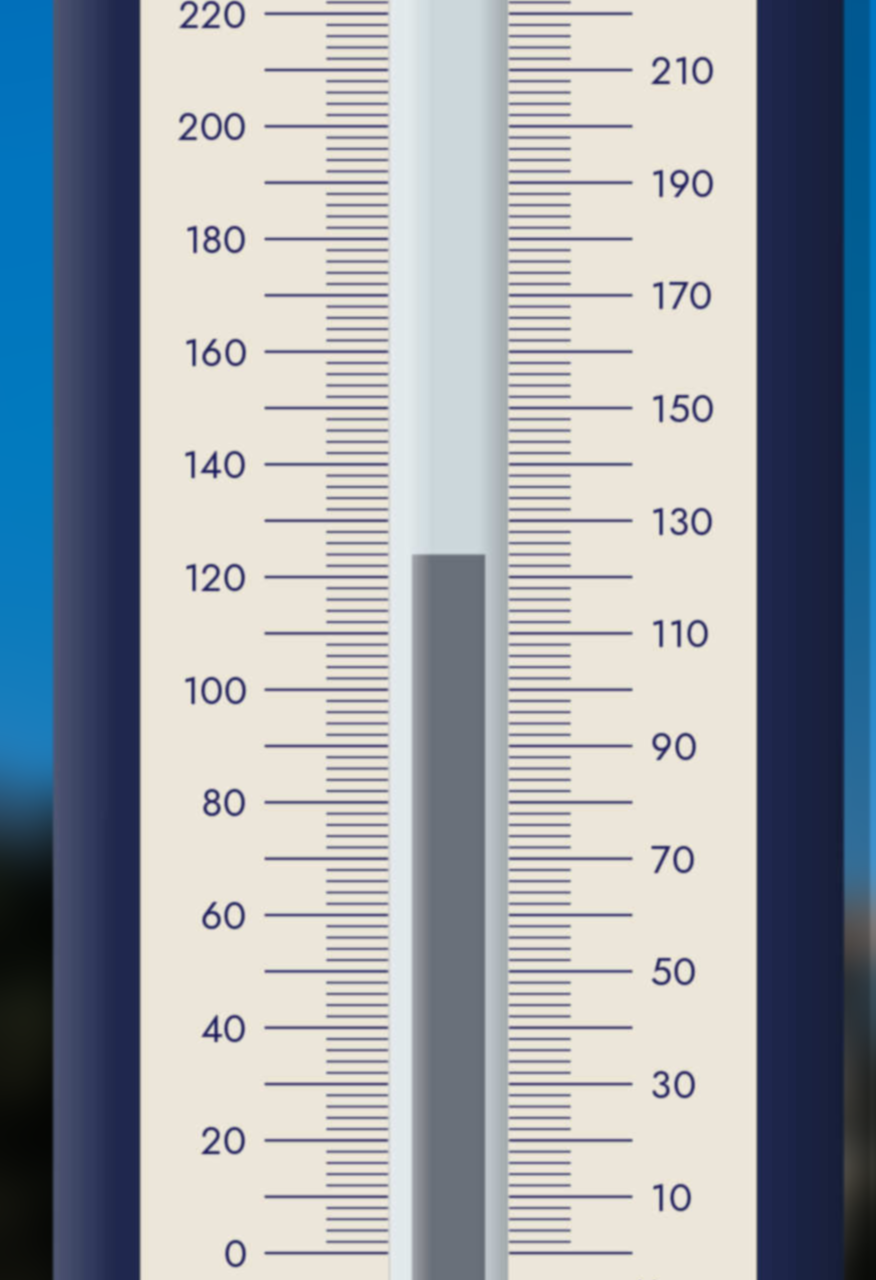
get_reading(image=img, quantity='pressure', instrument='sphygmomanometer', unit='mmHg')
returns 124 mmHg
